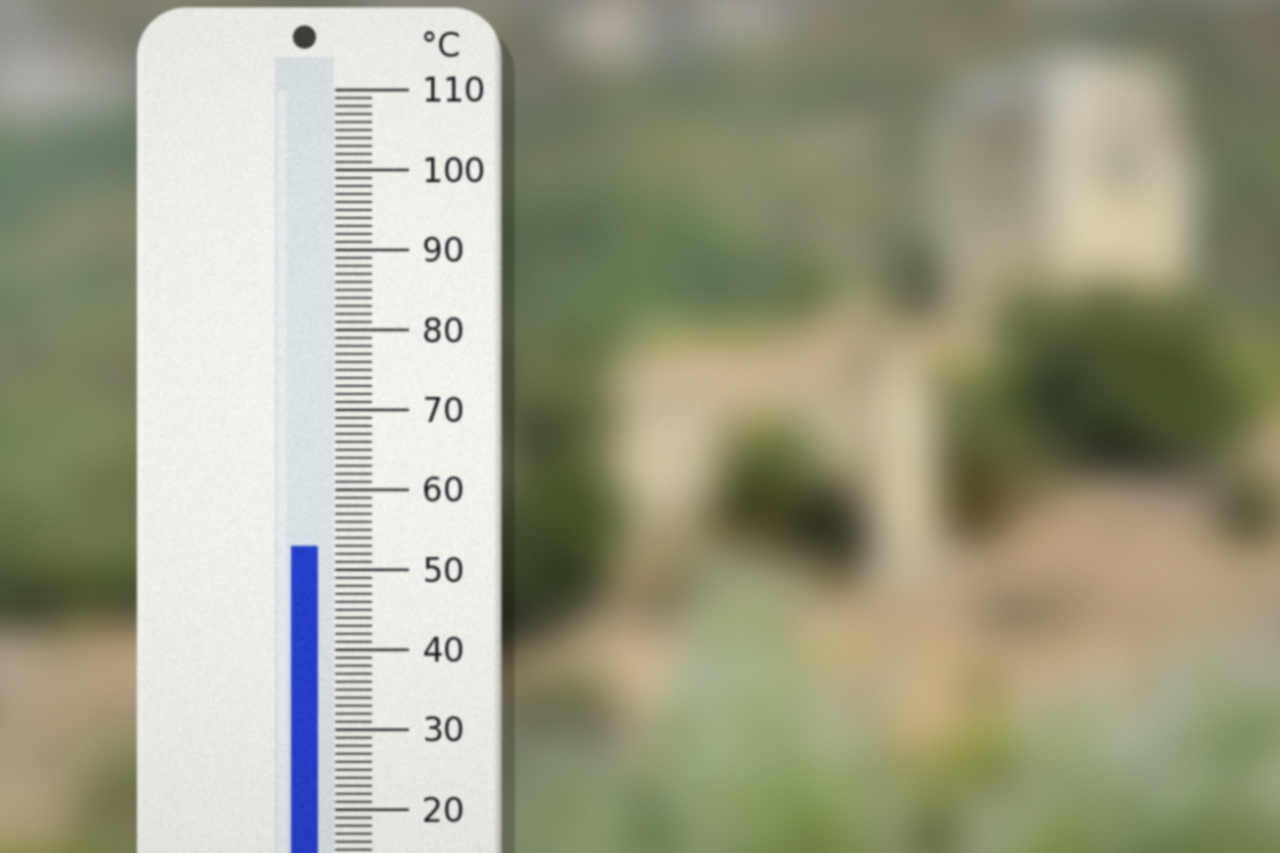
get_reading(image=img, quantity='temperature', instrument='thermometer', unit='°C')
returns 53 °C
